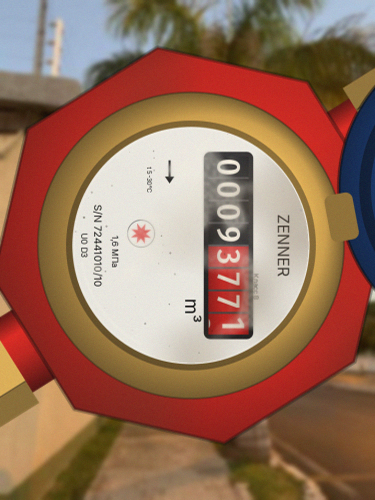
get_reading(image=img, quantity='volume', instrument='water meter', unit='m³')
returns 9.3771 m³
